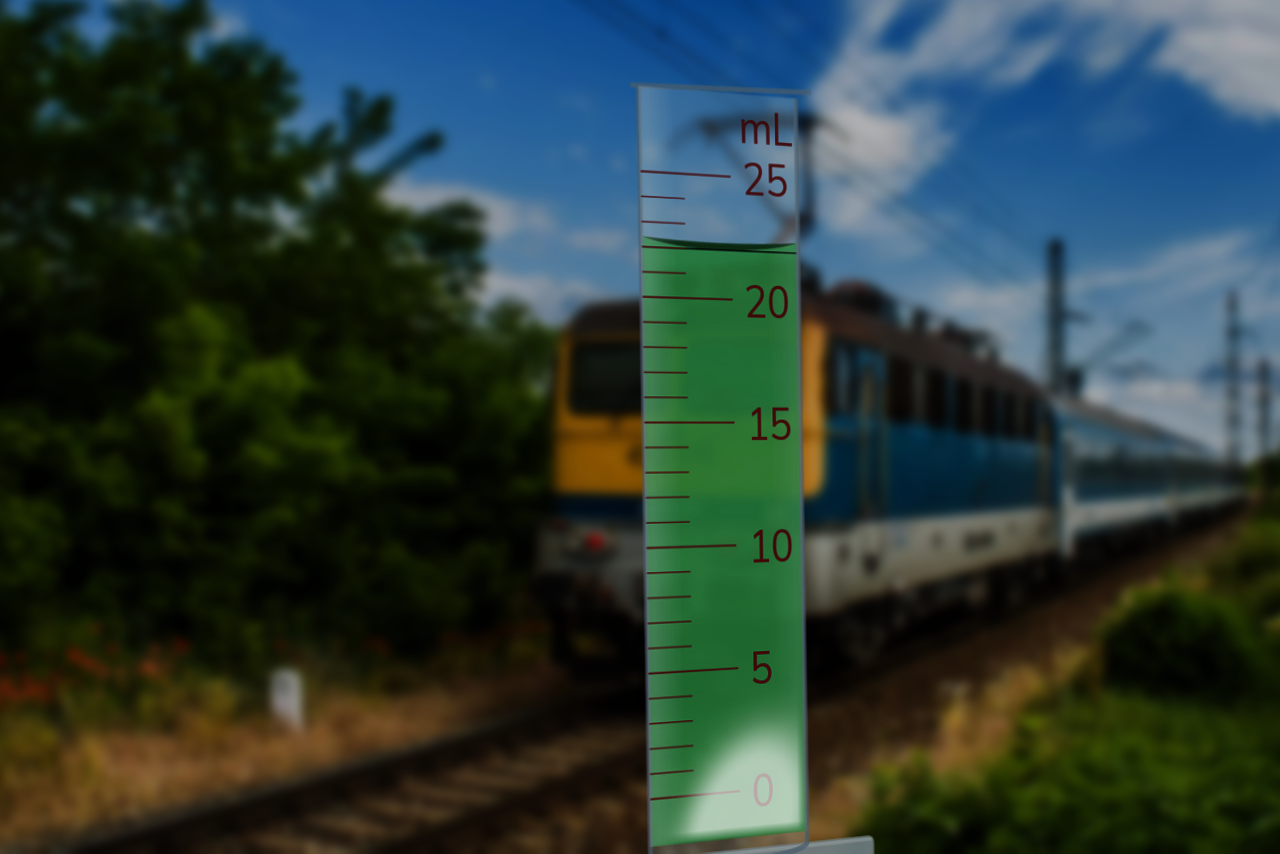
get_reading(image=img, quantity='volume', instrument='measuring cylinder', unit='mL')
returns 22 mL
